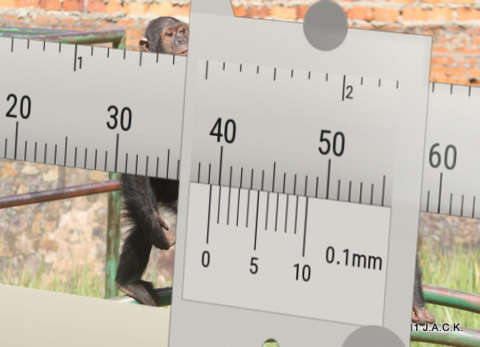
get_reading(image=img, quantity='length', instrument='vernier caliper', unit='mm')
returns 39.2 mm
